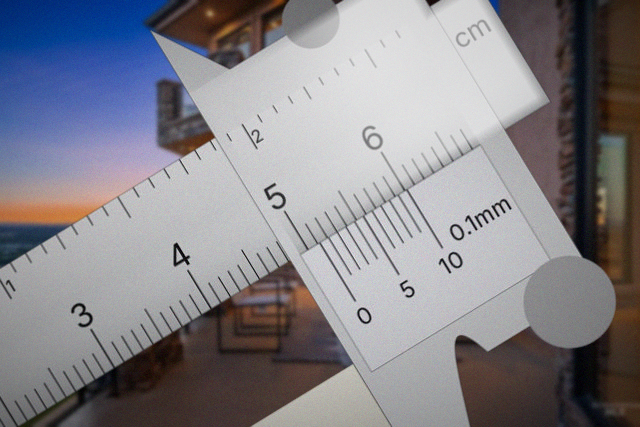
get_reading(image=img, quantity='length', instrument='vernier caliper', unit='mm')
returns 51.2 mm
